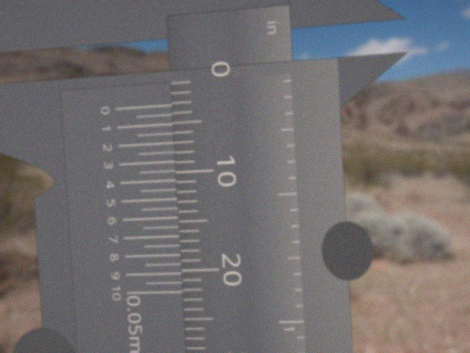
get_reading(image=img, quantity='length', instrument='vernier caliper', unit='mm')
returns 3.2 mm
